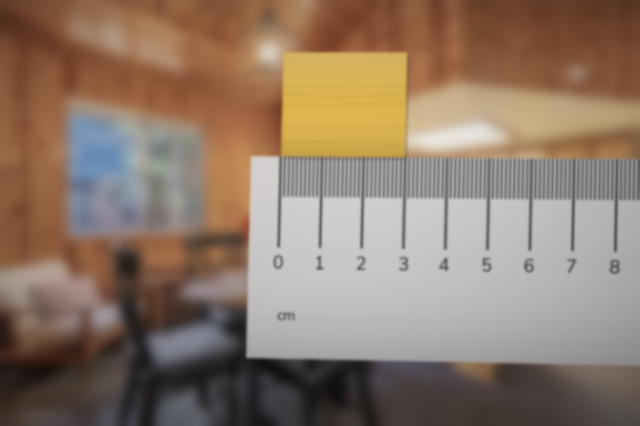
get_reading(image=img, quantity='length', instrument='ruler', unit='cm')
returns 3 cm
